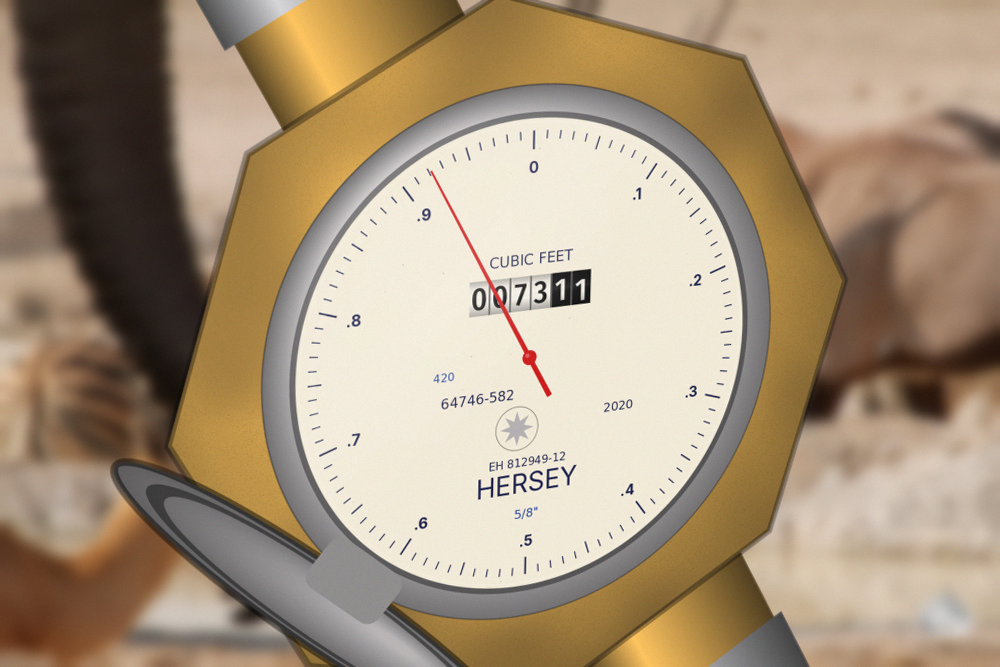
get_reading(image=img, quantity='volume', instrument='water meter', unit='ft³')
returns 7310.92 ft³
